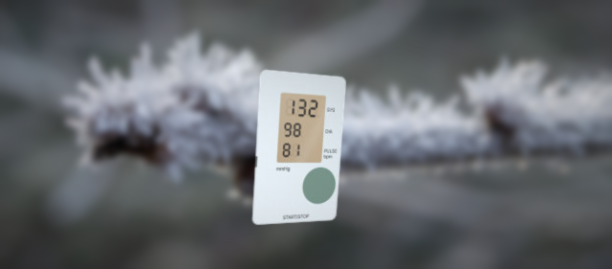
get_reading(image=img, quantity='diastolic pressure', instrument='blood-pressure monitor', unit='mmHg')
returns 98 mmHg
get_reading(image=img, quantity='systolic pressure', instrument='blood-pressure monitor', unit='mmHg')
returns 132 mmHg
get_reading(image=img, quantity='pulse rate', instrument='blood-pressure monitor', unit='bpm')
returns 81 bpm
